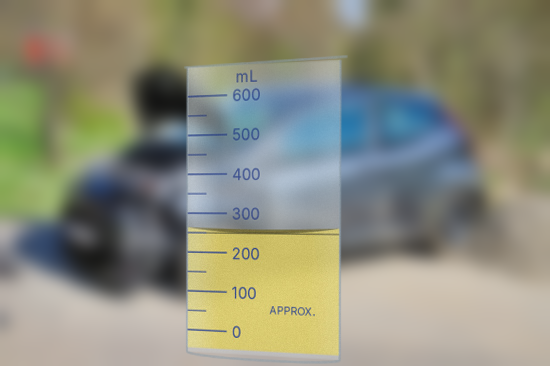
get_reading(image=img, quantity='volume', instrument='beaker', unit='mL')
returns 250 mL
